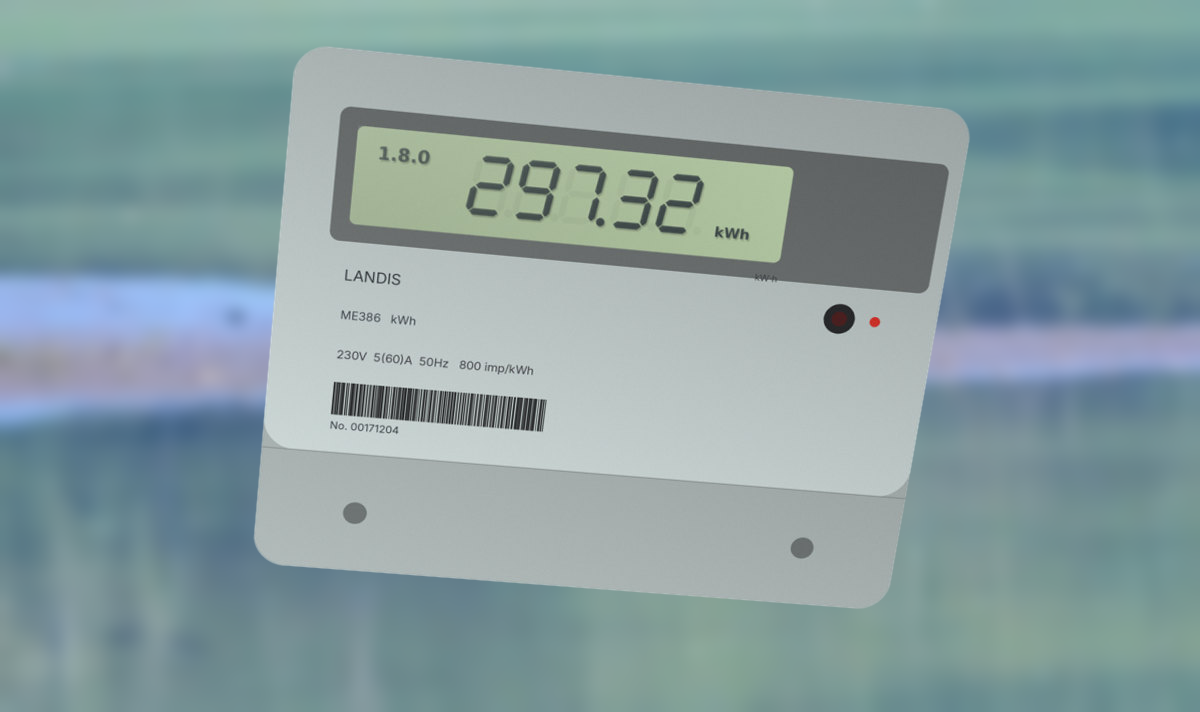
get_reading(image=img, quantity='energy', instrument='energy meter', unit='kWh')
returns 297.32 kWh
